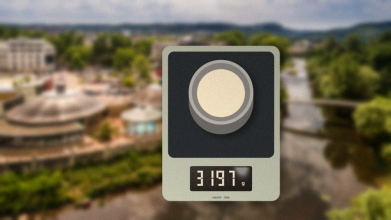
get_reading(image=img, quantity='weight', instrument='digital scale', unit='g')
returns 3197 g
